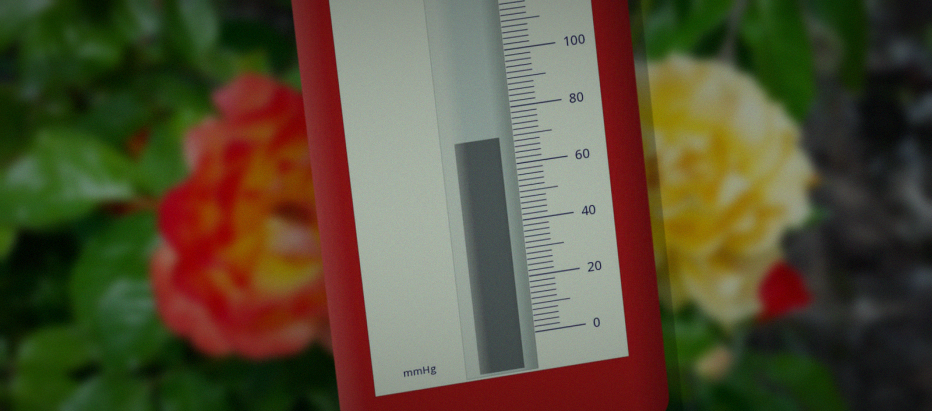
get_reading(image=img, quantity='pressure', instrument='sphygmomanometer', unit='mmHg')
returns 70 mmHg
